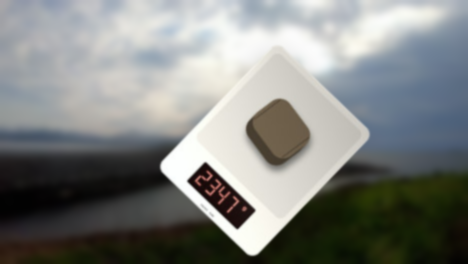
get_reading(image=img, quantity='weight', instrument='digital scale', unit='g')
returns 2347 g
